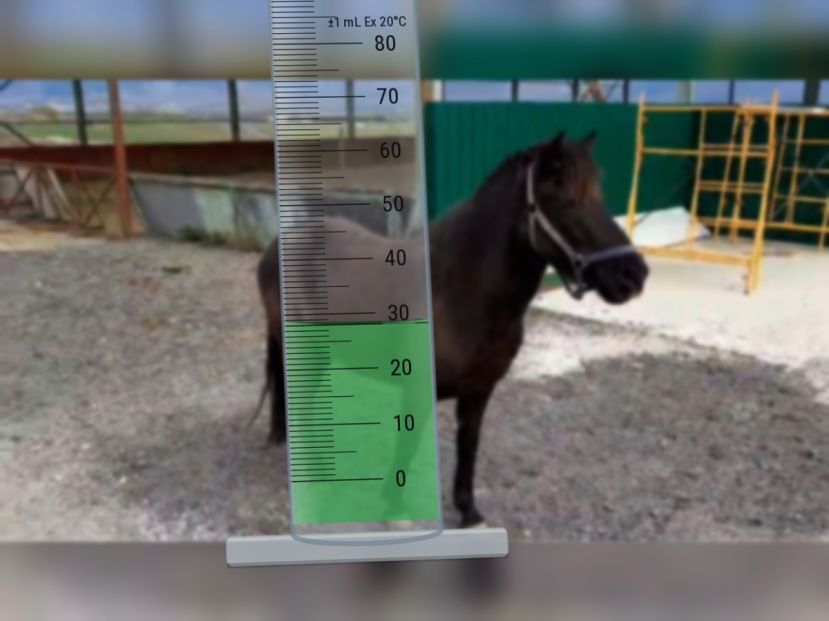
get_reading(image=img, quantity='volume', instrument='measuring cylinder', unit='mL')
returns 28 mL
